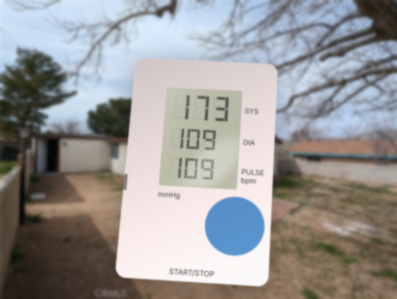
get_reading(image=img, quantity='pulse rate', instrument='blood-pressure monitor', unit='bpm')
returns 109 bpm
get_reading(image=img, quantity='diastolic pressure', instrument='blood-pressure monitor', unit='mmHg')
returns 109 mmHg
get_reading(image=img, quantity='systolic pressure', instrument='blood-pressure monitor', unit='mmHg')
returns 173 mmHg
